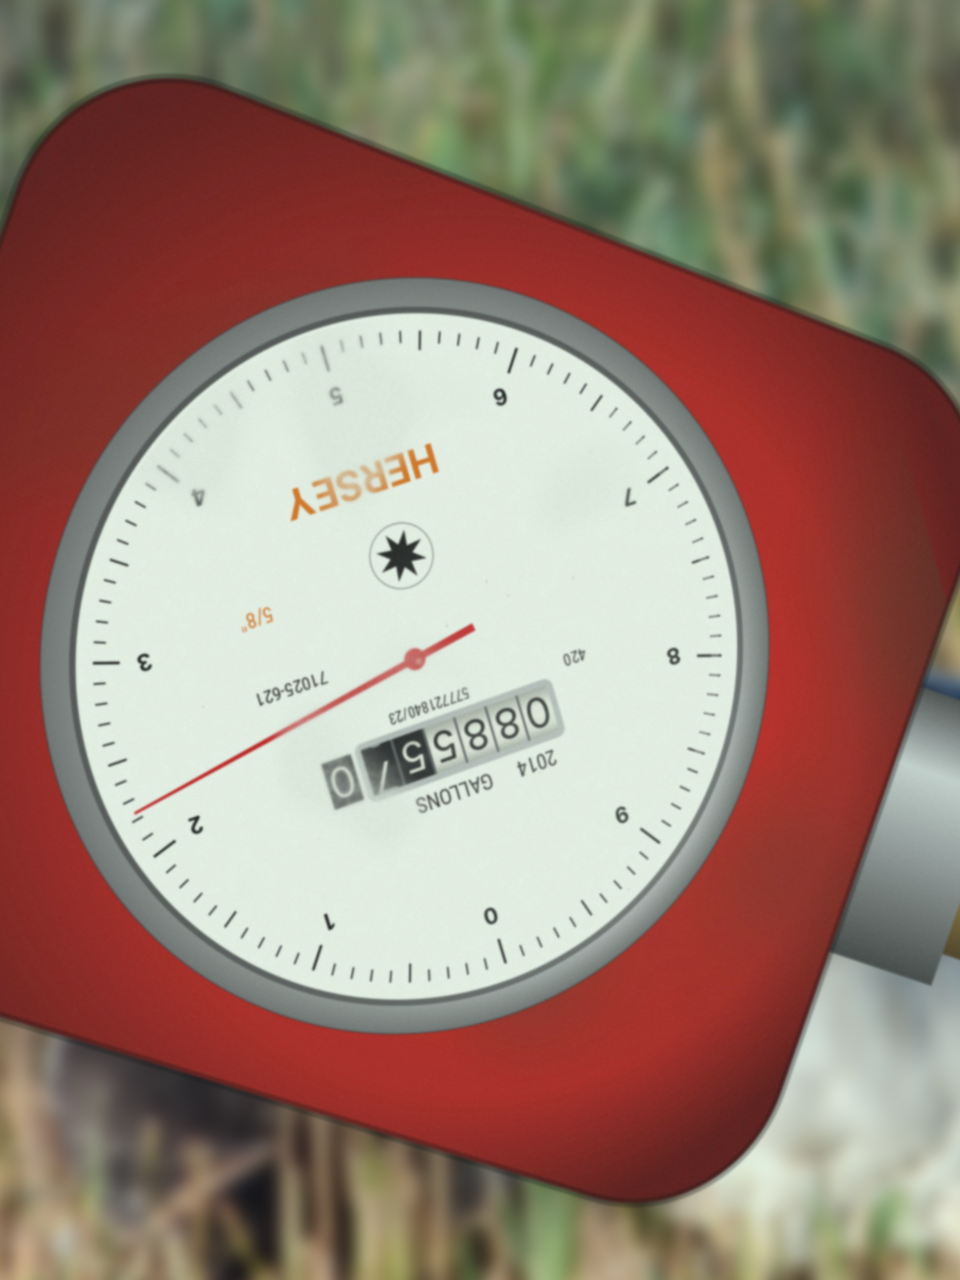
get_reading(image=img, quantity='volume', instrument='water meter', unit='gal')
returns 885572.2 gal
